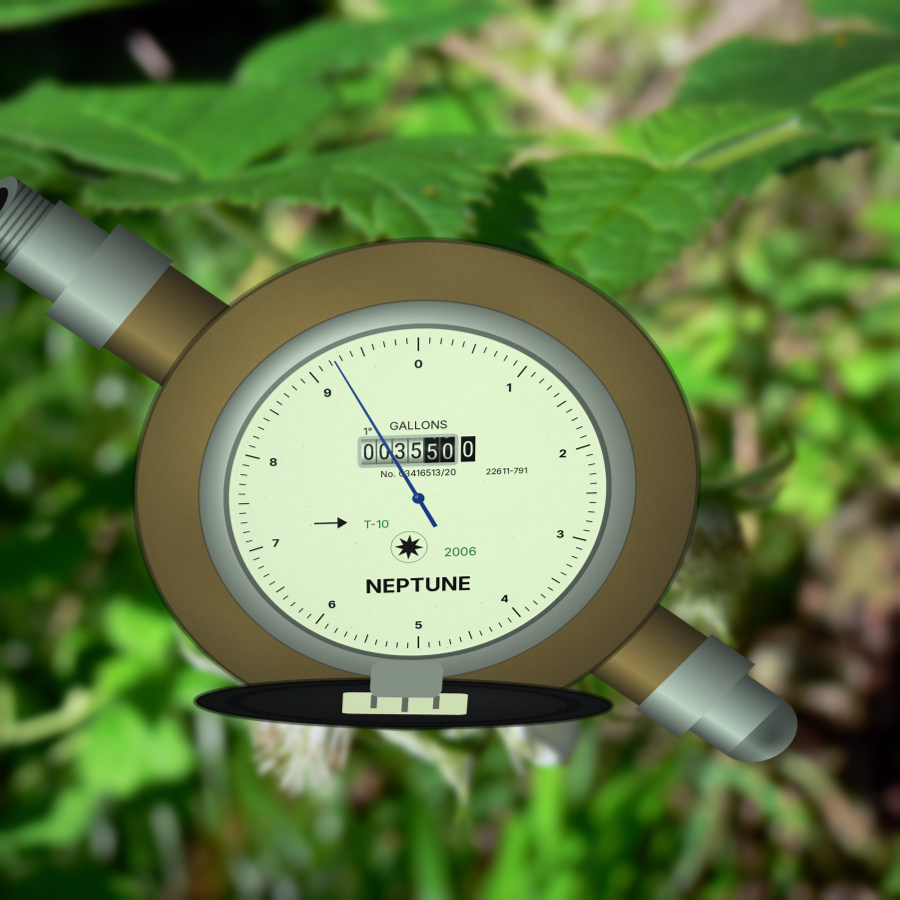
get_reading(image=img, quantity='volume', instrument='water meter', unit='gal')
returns 35499.2 gal
